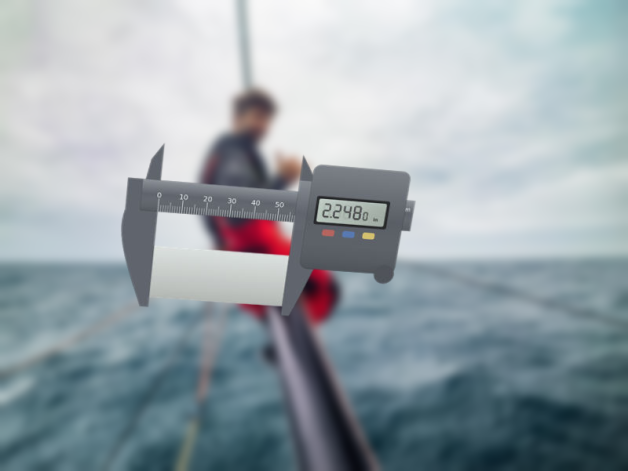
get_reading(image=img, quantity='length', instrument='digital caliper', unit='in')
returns 2.2480 in
